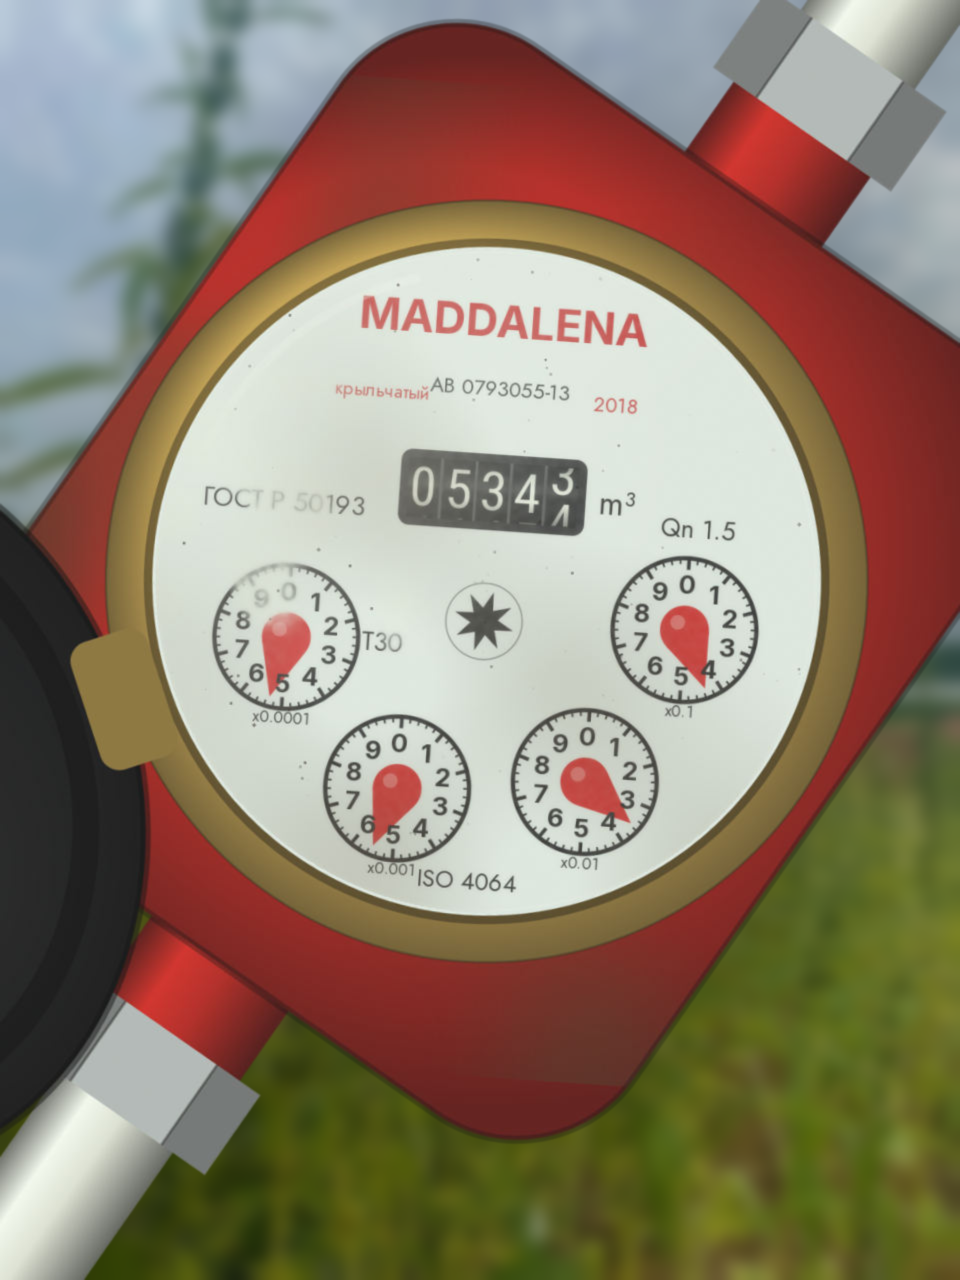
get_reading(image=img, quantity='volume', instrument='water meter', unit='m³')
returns 5343.4355 m³
